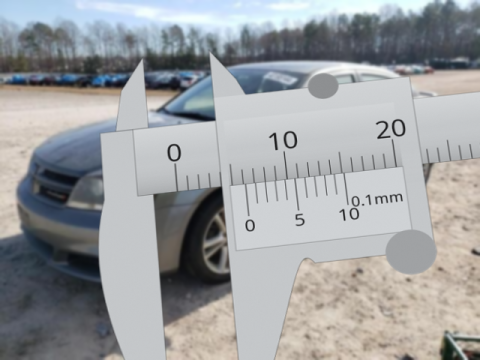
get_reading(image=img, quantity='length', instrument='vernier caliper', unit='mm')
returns 6.2 mm
